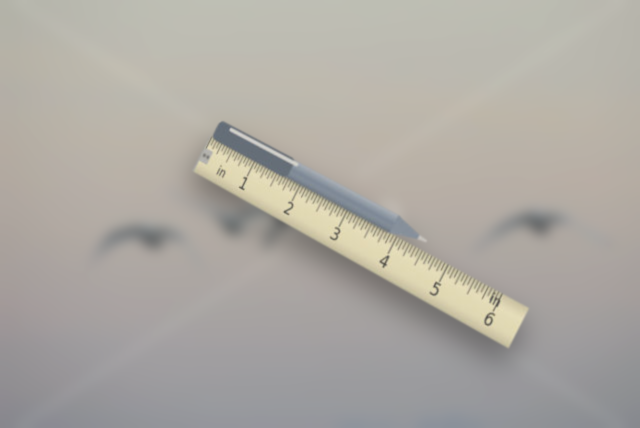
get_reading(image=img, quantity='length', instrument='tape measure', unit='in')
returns 4.5 in
